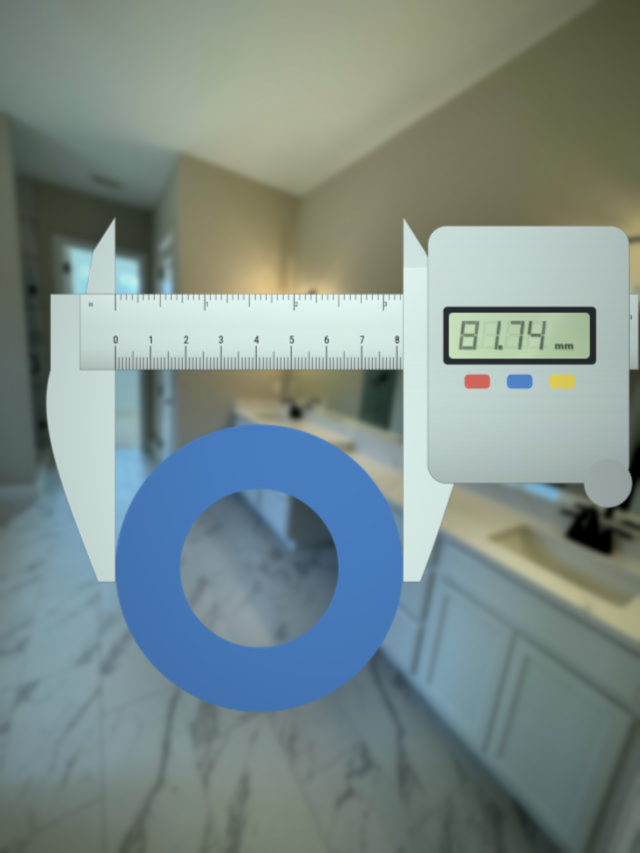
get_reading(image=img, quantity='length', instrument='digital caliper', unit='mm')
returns 81.74 mm
